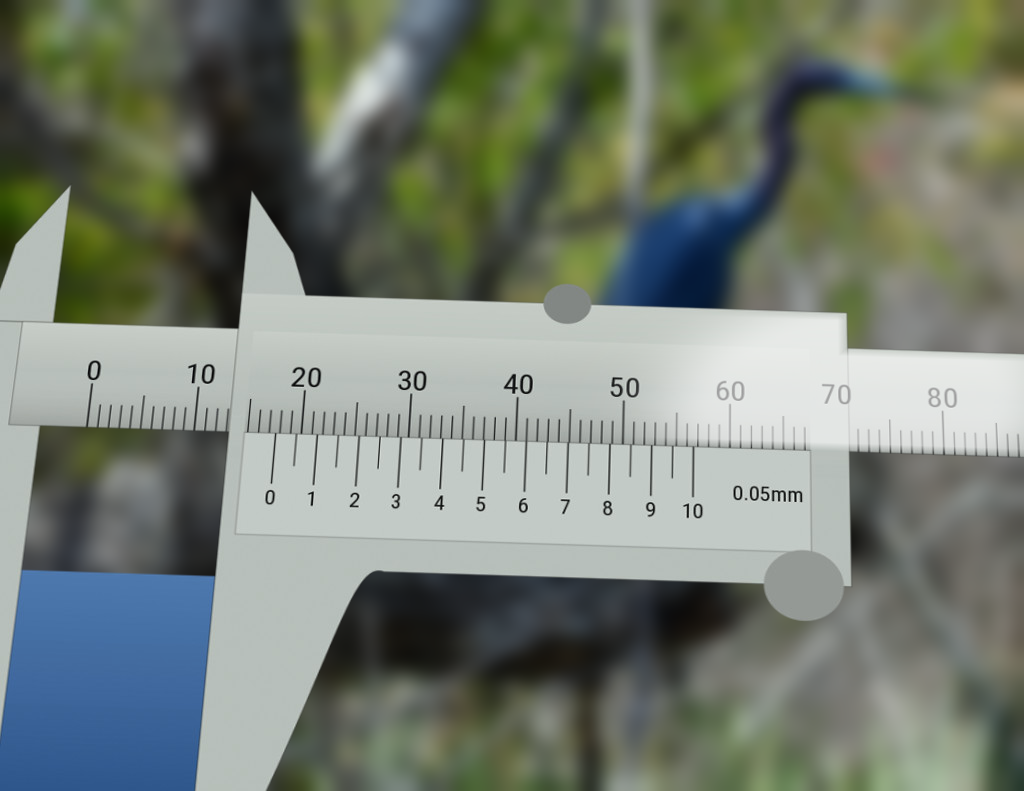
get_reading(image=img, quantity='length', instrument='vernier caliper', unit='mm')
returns 17.6 mm
